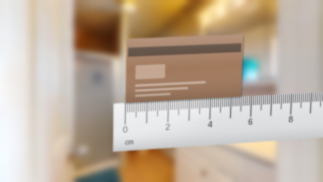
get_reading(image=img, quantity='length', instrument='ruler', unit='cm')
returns 5.5 cm
